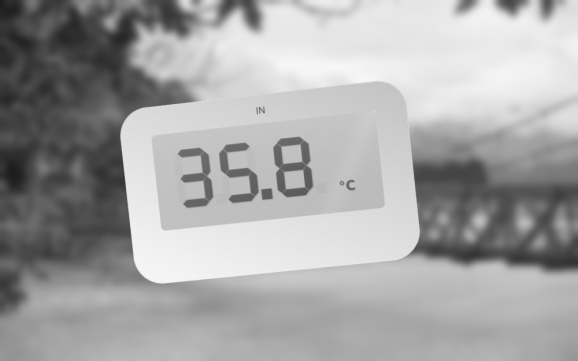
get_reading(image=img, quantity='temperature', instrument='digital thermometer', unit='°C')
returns 35.8 °C
